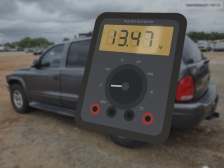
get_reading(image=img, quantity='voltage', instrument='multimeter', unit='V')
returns 13.47 V
